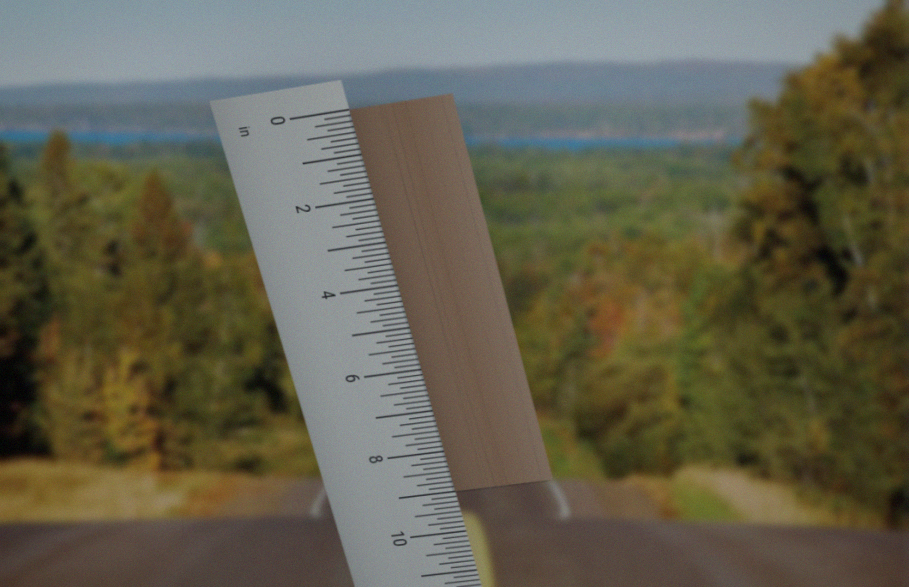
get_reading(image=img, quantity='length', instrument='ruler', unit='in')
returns 9 in
